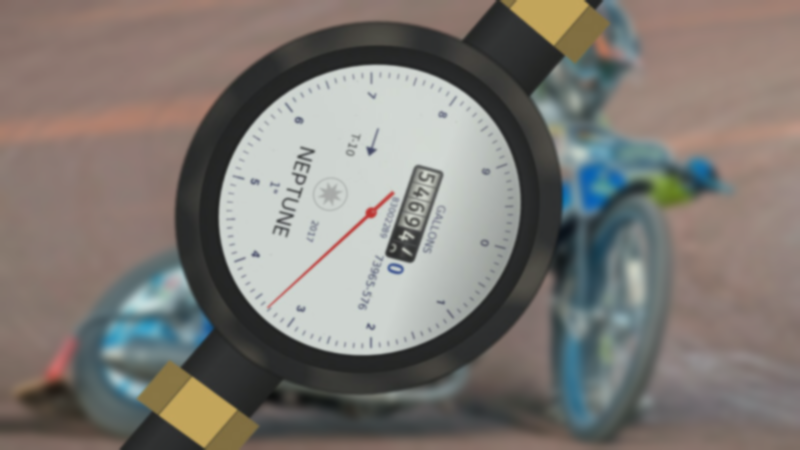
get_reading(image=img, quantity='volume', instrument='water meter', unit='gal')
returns 5469473.3 gal
